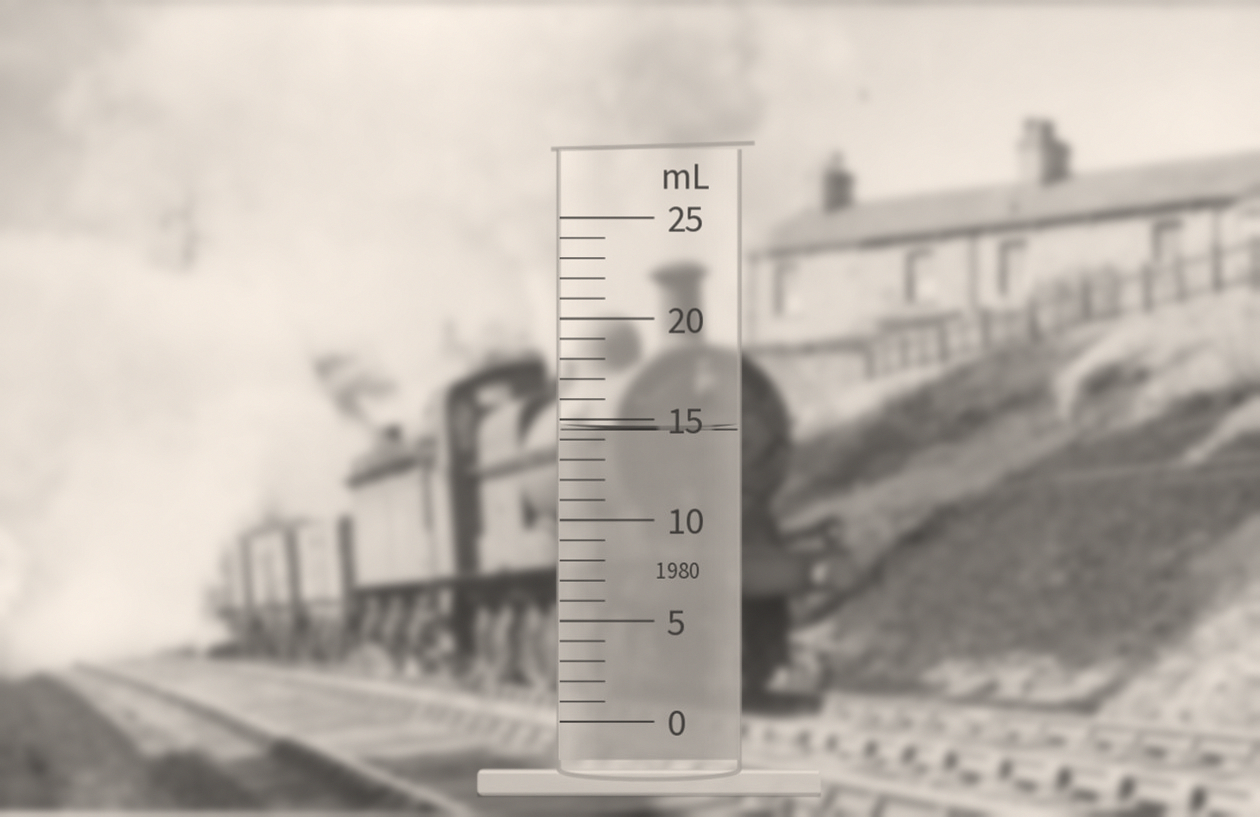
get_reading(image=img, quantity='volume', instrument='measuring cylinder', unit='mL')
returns 14.5 mL
